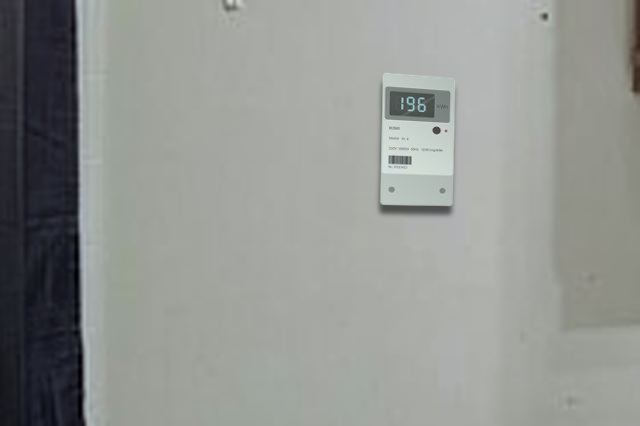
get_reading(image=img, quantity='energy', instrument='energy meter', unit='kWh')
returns 196 kWh
